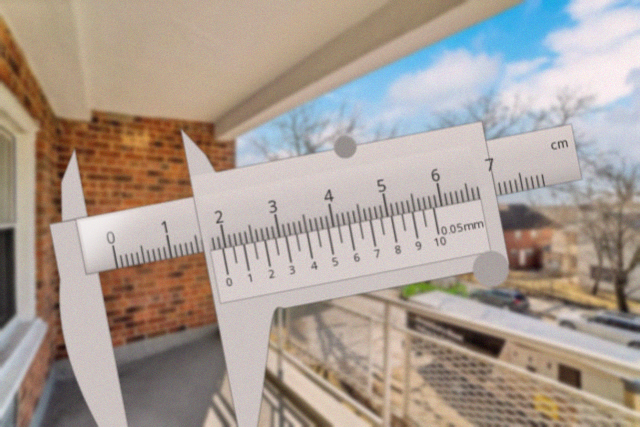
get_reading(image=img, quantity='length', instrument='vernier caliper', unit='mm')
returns 19.5 mm
